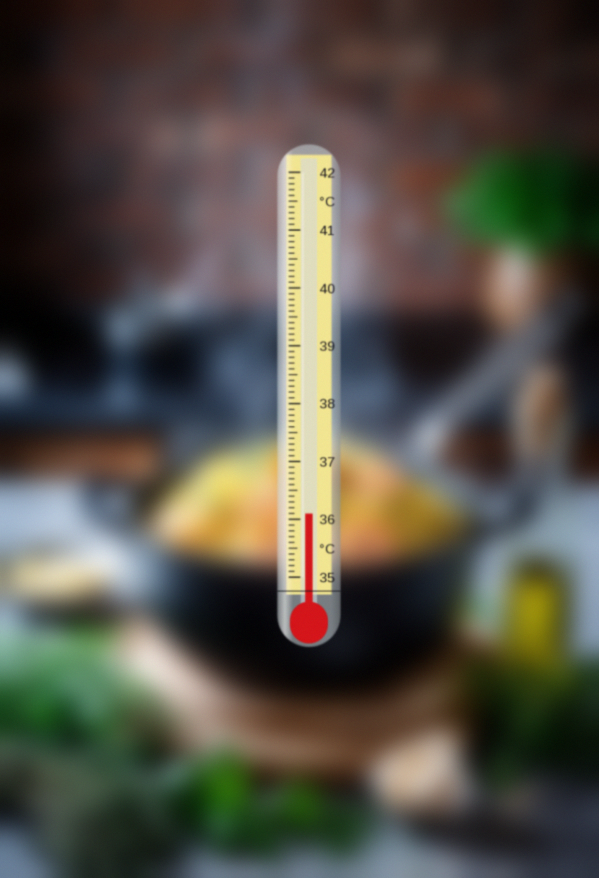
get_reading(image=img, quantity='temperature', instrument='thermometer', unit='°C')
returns 36.1 °C
